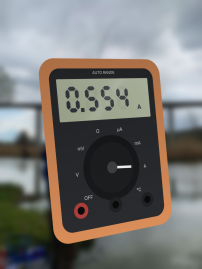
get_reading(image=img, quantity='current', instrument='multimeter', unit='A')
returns 0.554 A
